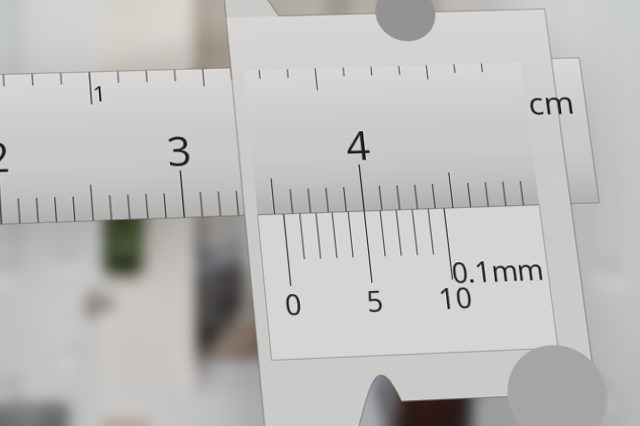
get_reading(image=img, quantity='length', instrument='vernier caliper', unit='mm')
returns 35.5 mm
